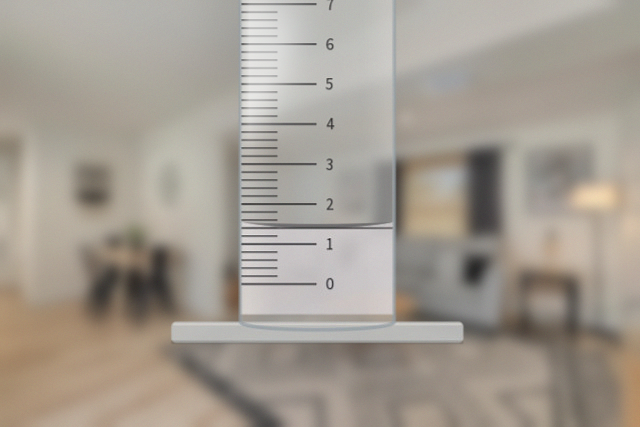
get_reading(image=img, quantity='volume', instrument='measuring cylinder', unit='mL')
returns 1.4 mL
